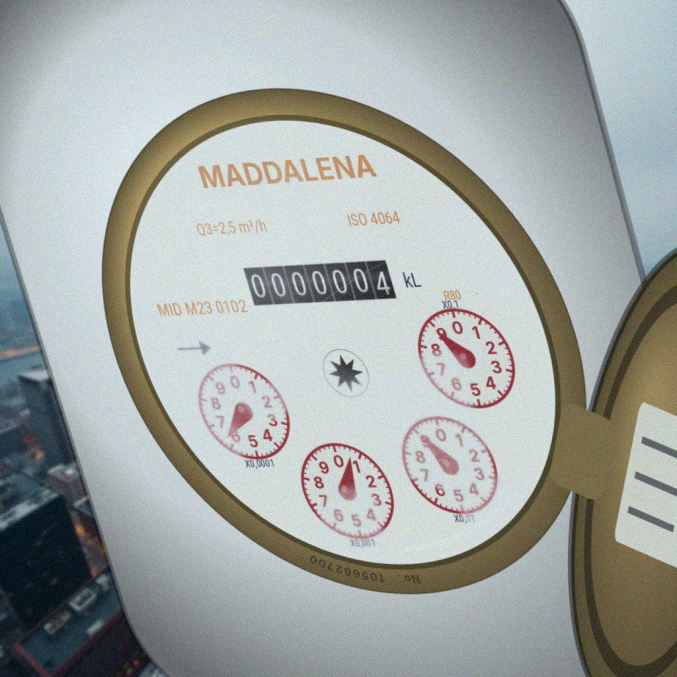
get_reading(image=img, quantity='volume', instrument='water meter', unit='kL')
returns 3.8906 kL
